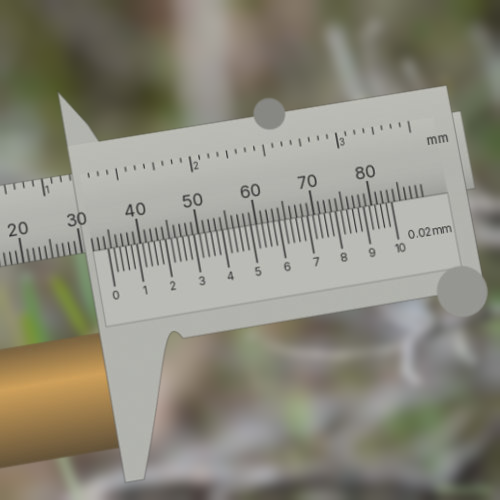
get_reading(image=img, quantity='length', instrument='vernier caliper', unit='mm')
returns 34.5 mm
